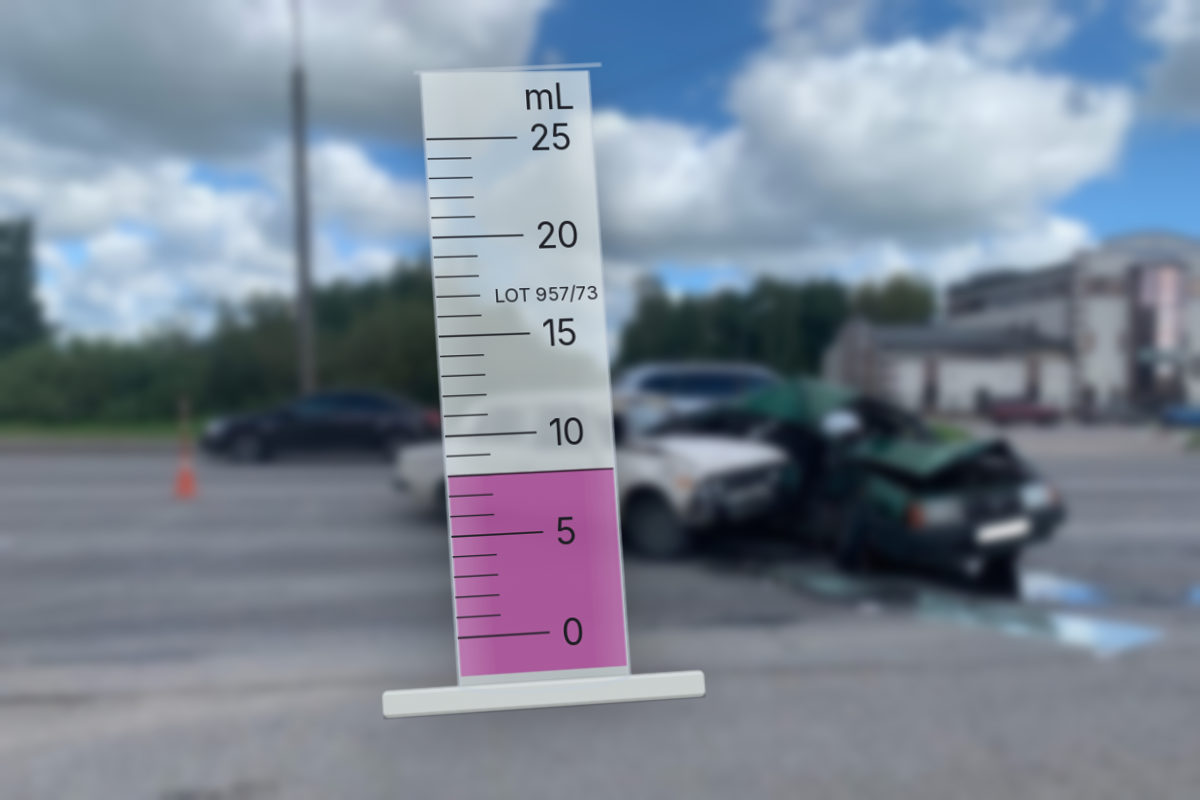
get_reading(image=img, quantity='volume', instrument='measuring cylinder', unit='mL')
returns 8 mL
